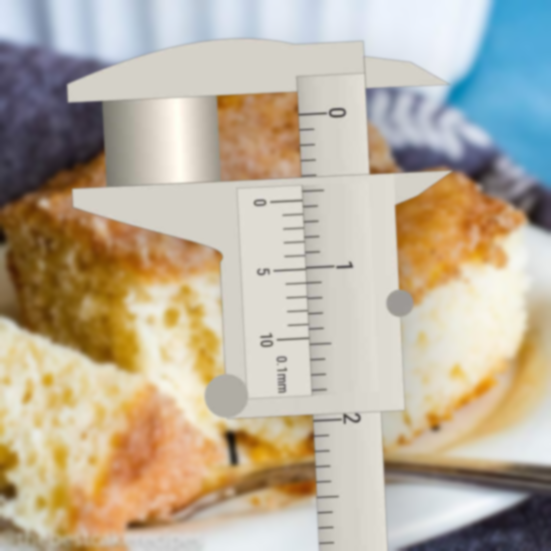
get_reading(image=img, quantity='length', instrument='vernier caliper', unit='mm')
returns 5.6 mm
